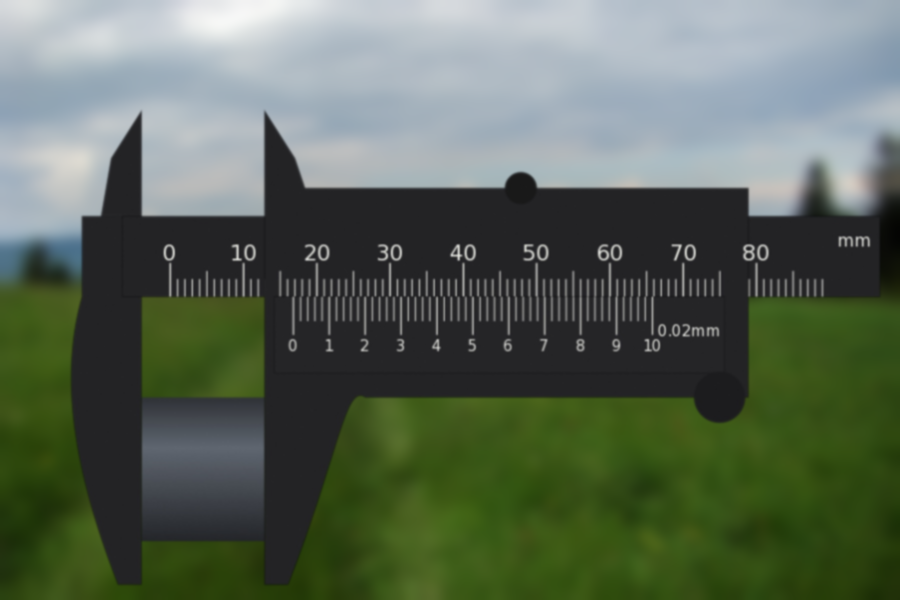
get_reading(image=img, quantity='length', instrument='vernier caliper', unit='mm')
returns 16.8 mm
